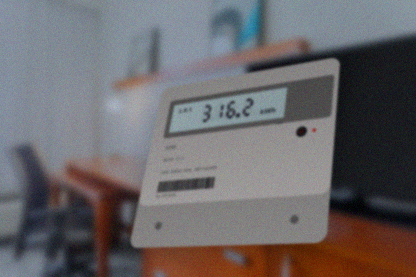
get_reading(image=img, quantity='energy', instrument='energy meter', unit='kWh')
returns 316.2 kWh
